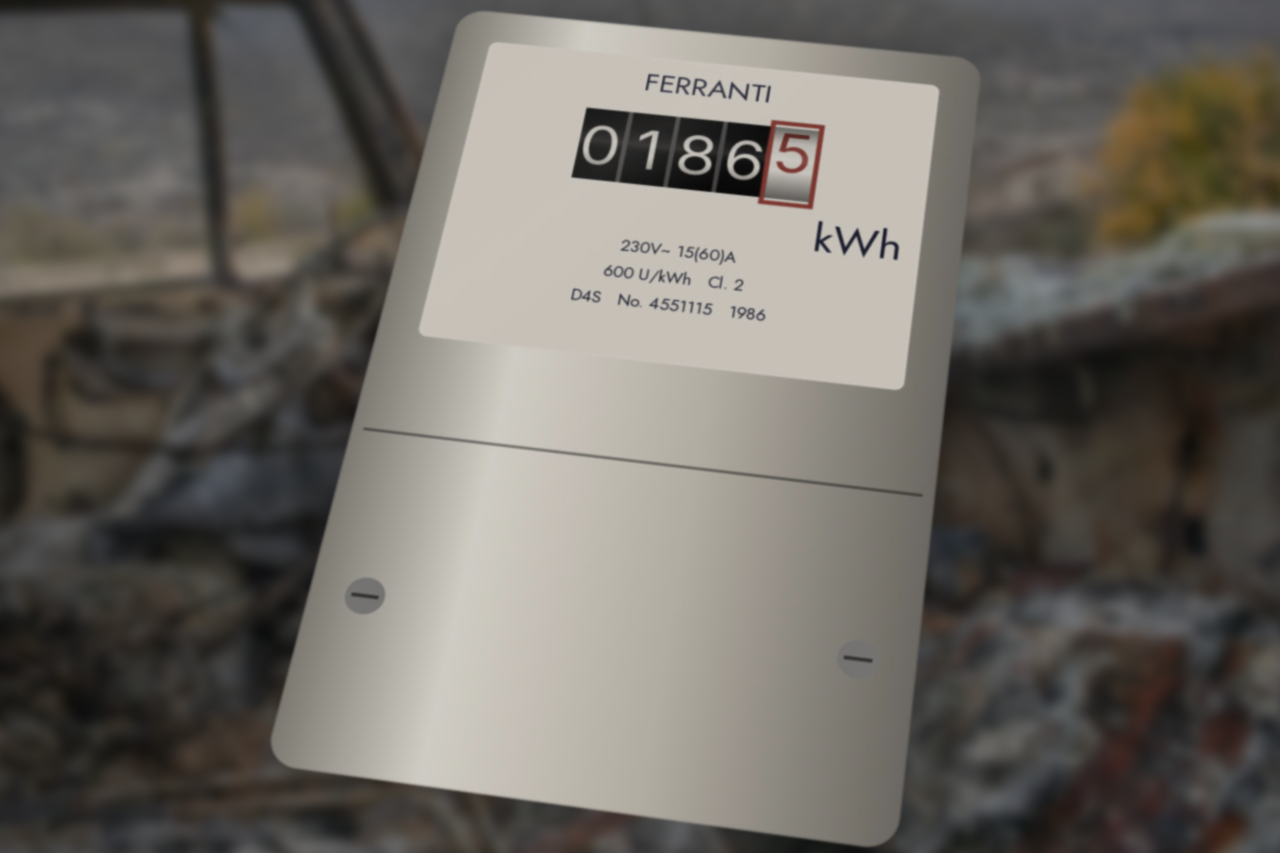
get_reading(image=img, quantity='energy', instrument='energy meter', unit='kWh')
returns 186.5 kWh
